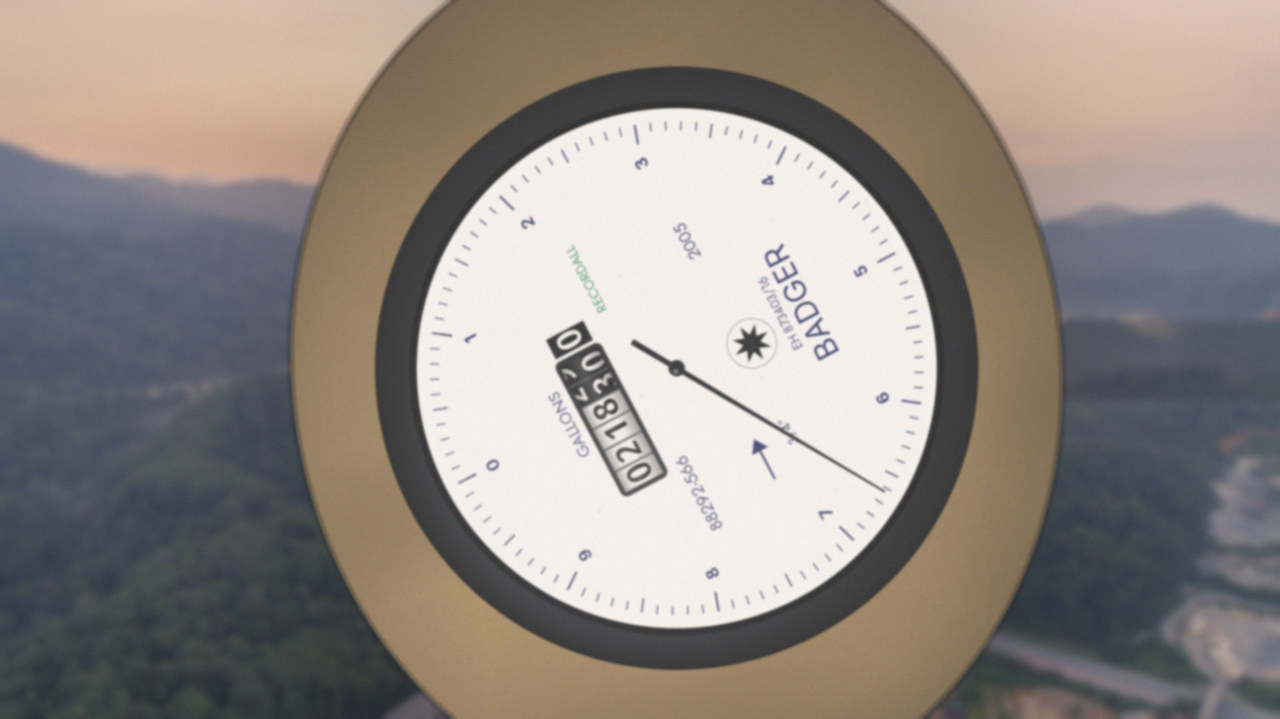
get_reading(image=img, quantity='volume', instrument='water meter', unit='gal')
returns 218296.6 gal
